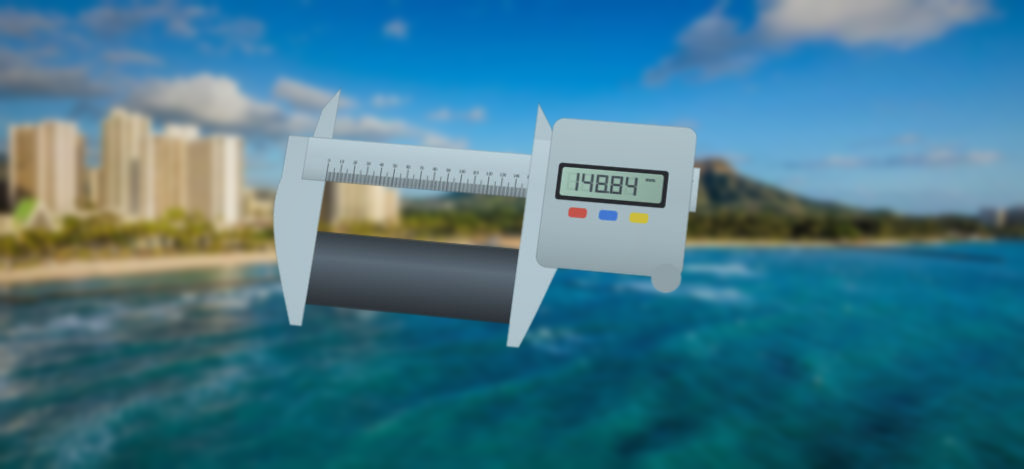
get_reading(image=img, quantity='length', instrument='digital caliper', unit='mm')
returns 148.84 mm
